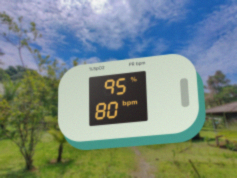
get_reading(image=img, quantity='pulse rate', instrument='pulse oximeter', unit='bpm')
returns 80 bpm
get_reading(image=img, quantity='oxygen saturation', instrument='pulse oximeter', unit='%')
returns 95 %
